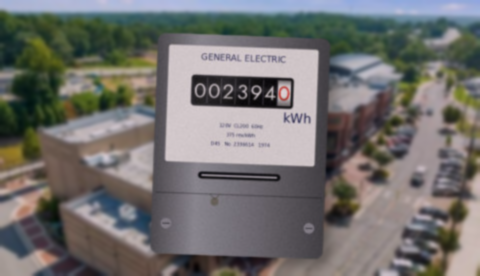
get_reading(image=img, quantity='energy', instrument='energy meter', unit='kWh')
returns 2394.0 kWh
